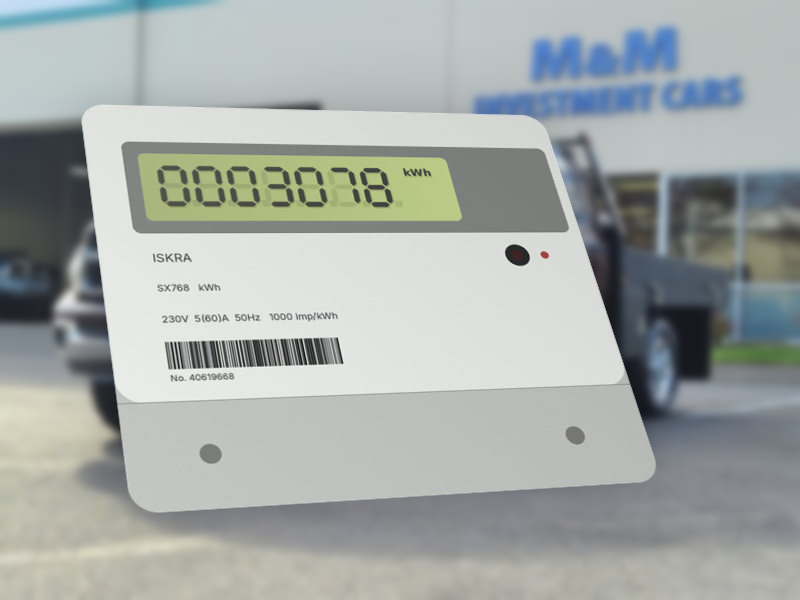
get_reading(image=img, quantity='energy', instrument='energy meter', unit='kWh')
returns 3078 kWh
